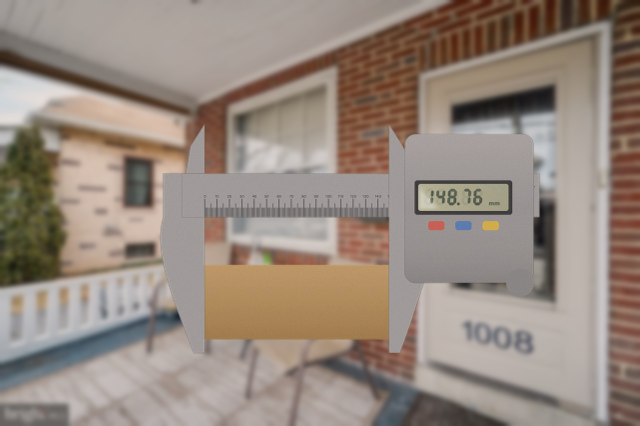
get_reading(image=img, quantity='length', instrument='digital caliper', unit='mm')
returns 148.76 mm
